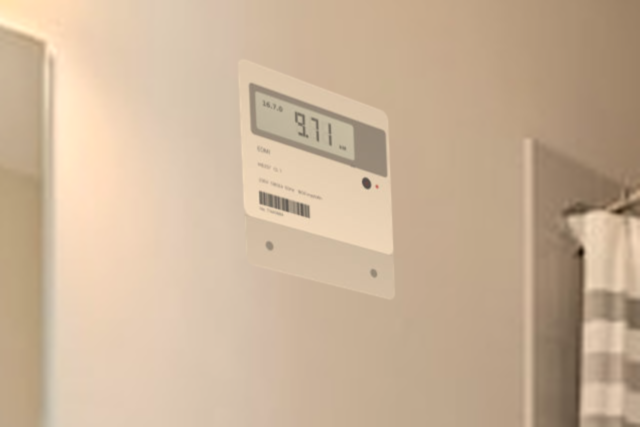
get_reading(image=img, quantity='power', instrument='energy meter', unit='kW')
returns 9.71 kW
